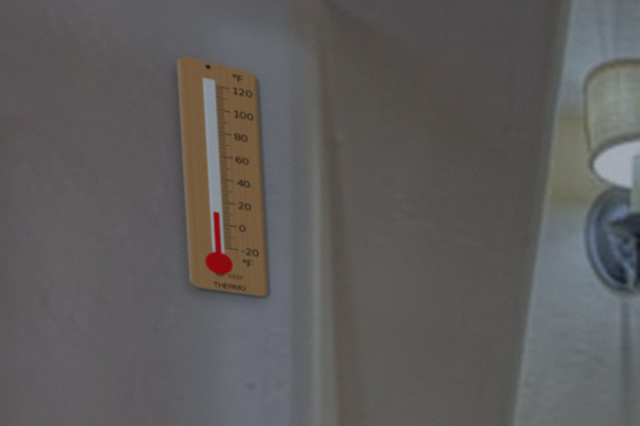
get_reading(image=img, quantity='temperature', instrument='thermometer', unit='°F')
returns 10 °F
